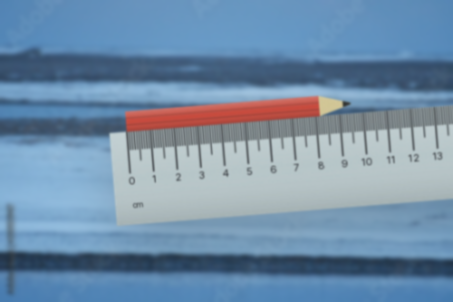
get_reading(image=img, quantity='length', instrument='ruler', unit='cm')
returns 9.5 cm
